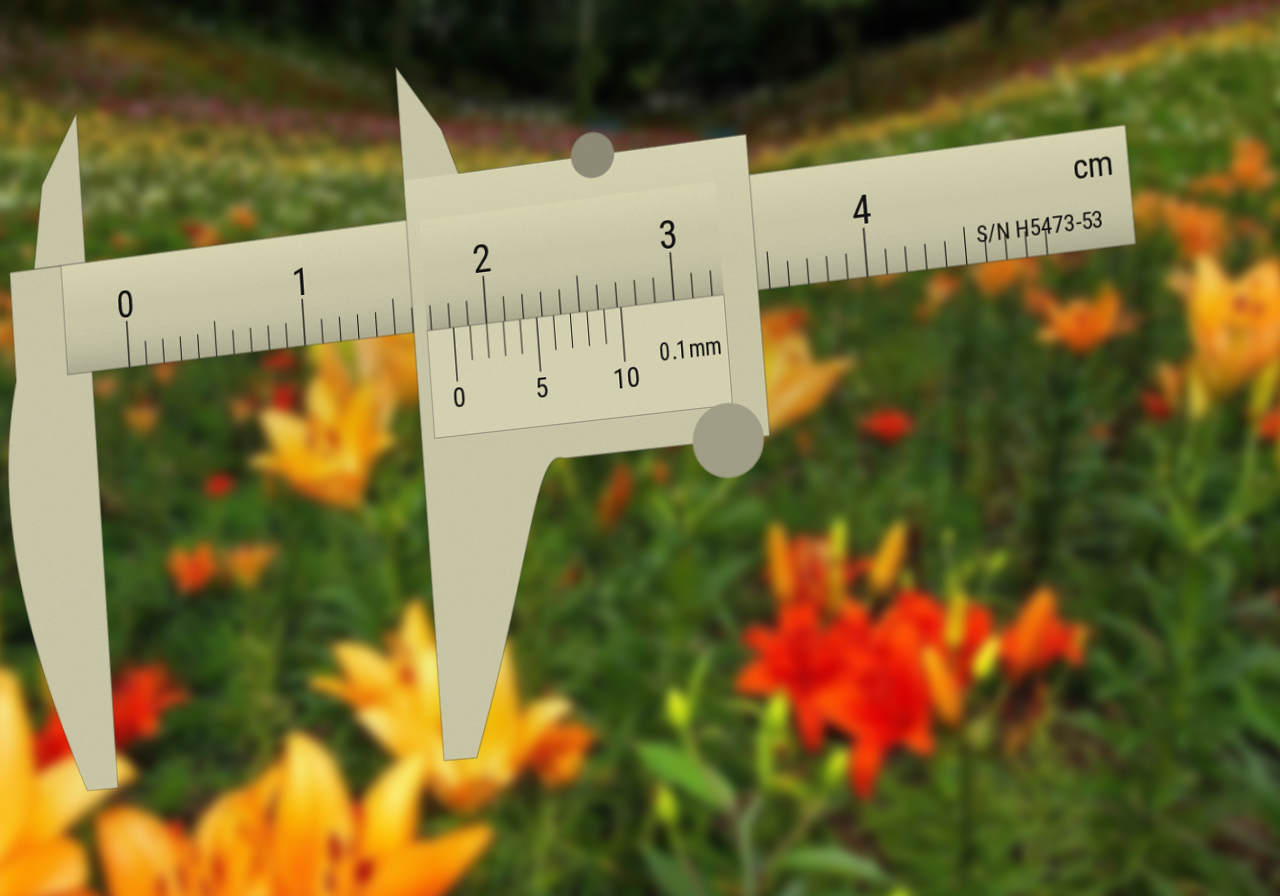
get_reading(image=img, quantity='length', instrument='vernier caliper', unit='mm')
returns 18.2 mm
